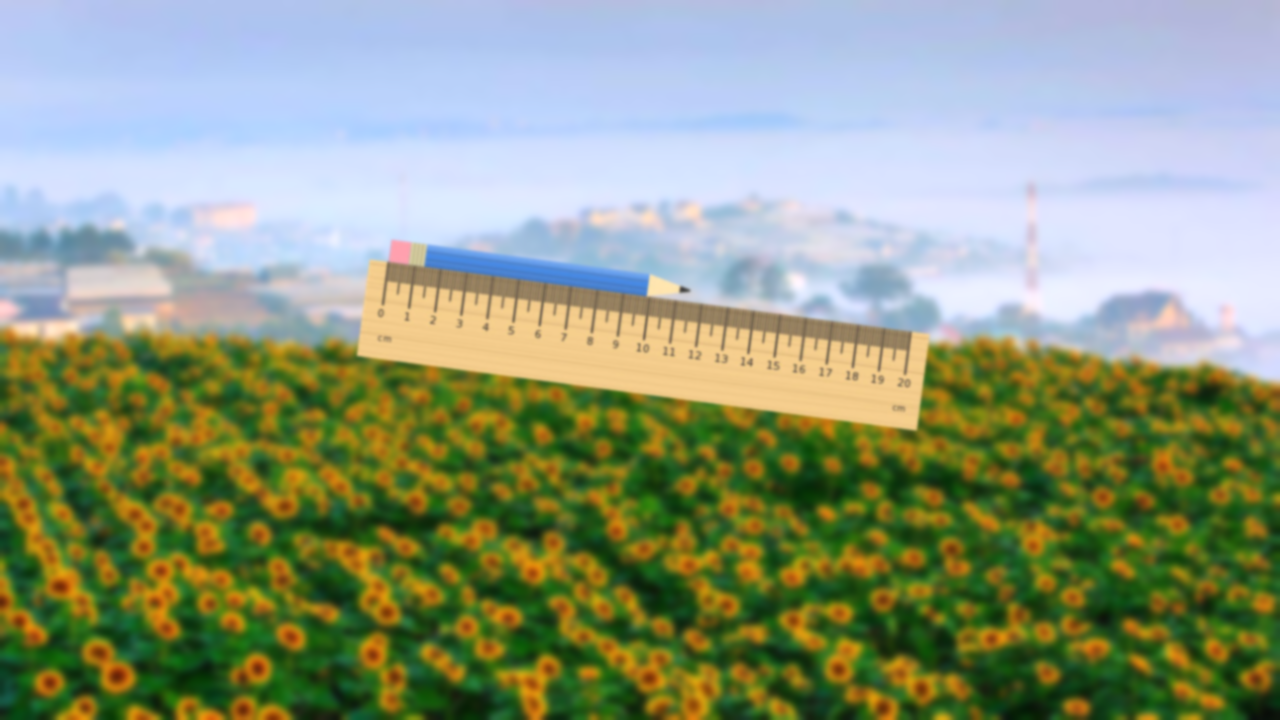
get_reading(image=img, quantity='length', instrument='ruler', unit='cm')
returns 11.5 cm
